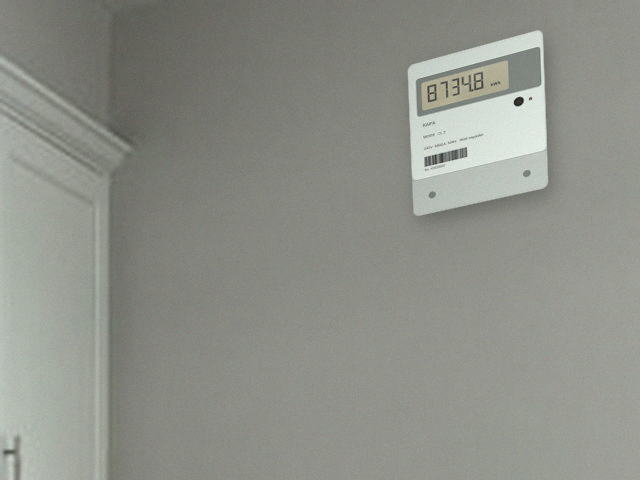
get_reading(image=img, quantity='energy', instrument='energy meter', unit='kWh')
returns 8734.8 kWh
